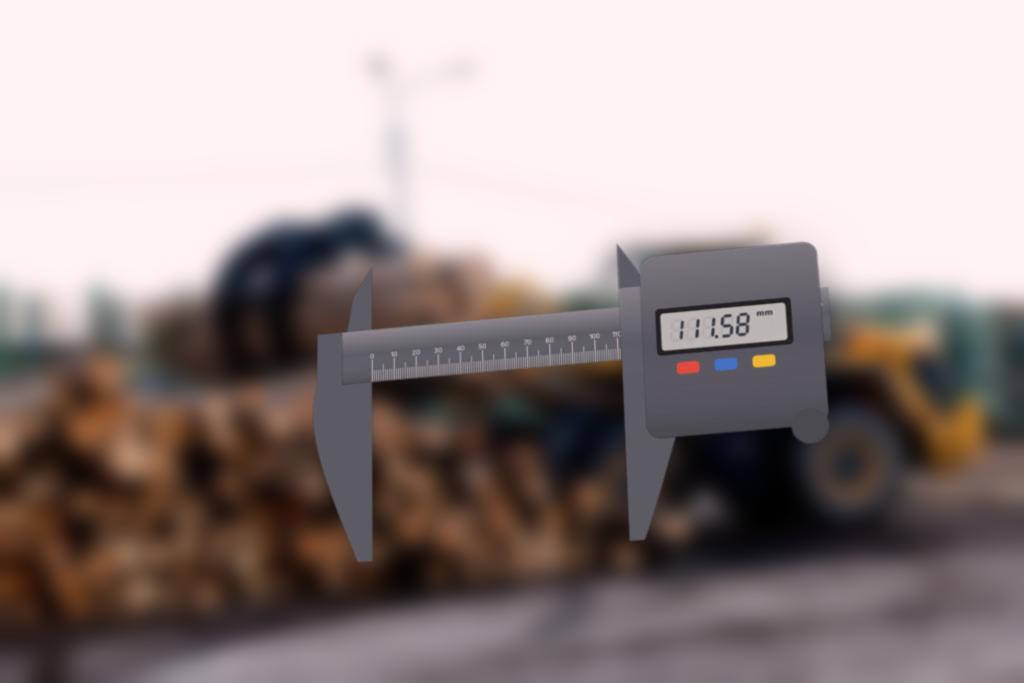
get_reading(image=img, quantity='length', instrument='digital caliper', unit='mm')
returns 111.58 mm
